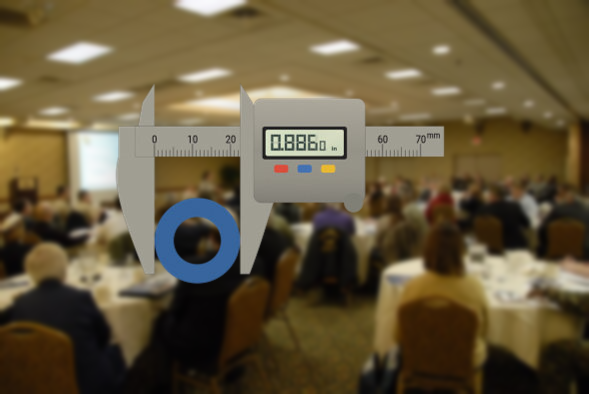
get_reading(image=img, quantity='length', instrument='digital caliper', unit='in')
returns 0.8860 in
